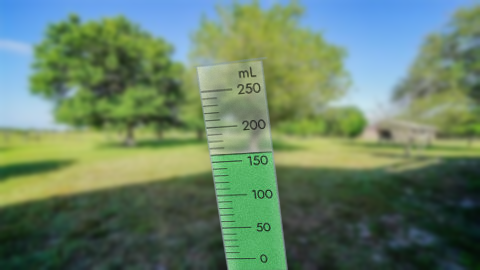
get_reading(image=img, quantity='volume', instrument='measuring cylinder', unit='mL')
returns 160 mL
